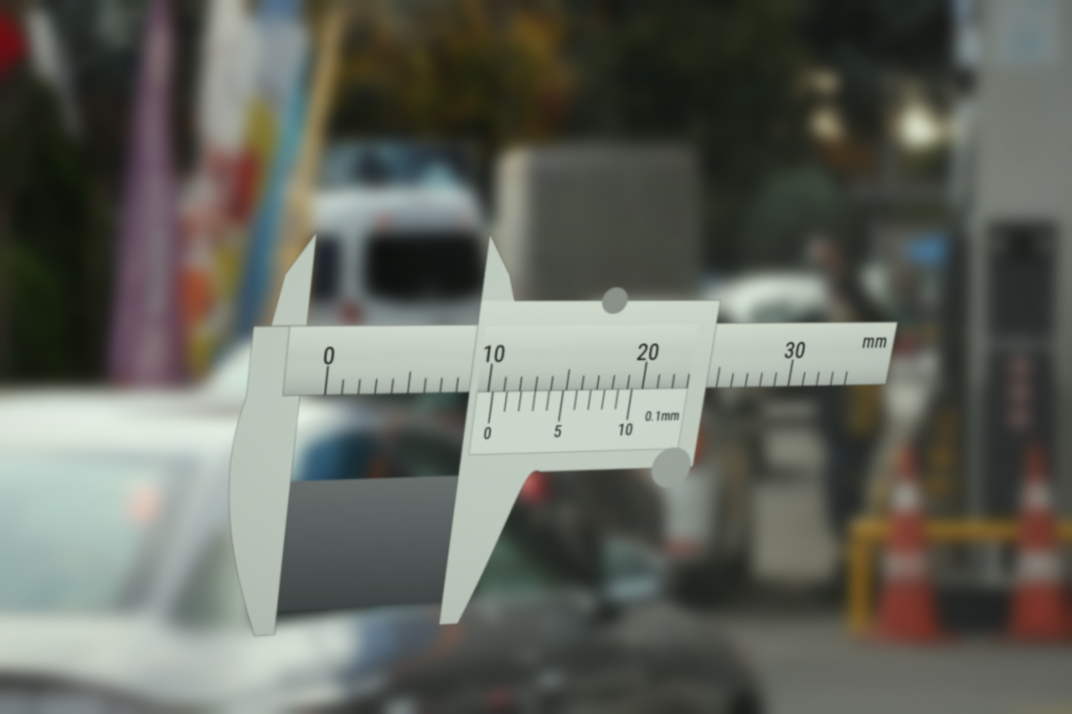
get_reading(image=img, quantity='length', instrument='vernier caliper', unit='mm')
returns 10.3 mm
